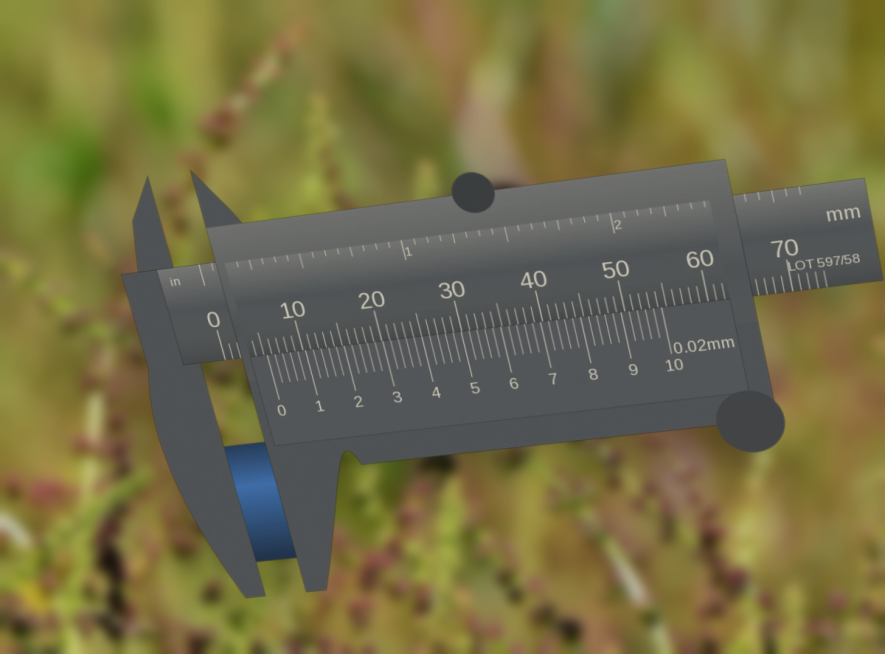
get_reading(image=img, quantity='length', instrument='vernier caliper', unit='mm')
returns 5.4 mm
